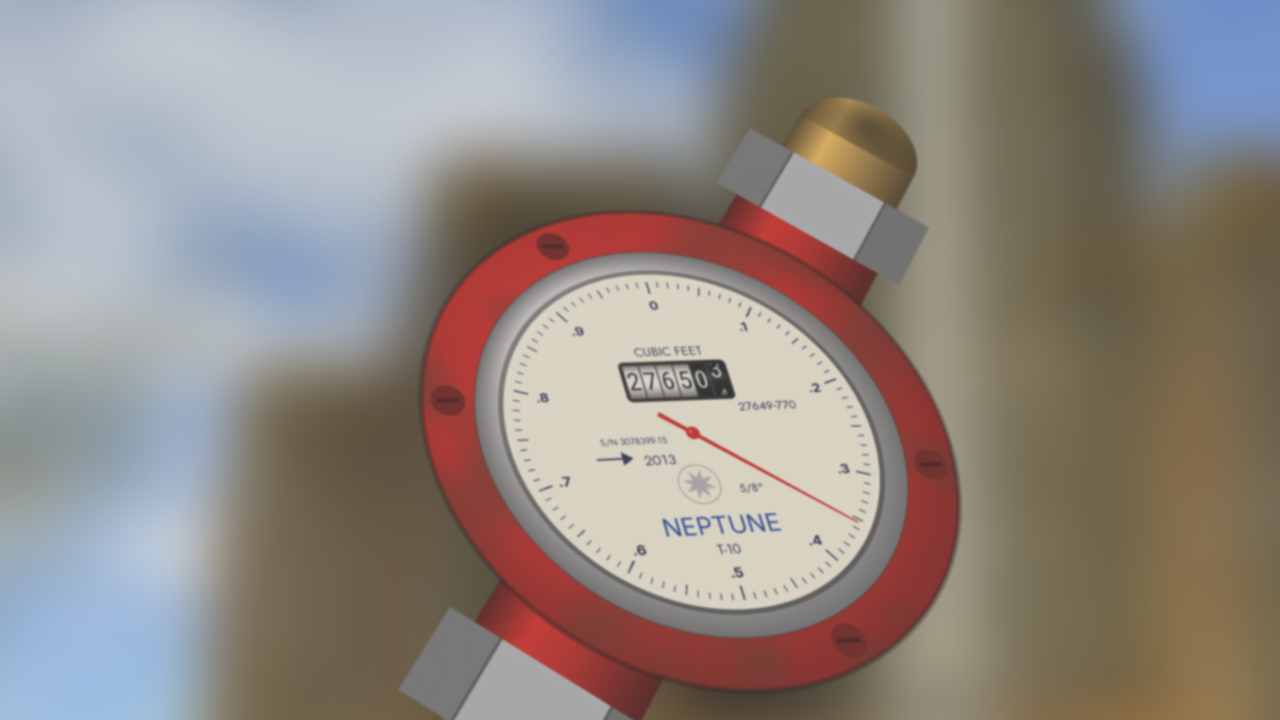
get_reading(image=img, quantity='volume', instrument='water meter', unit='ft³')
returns 276503.35 ft³
